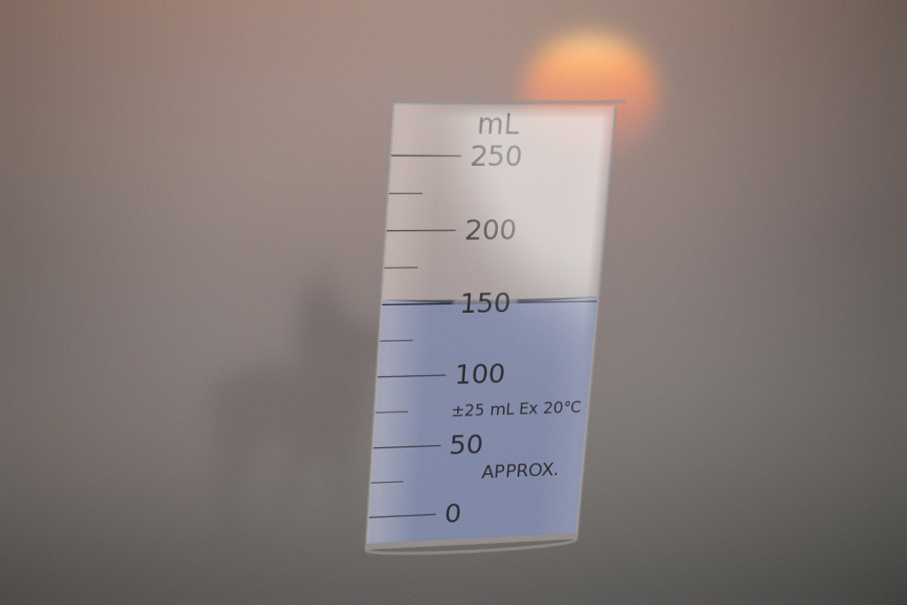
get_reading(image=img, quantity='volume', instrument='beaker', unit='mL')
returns 150 mL
